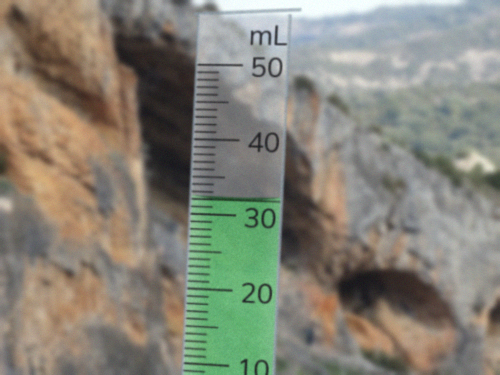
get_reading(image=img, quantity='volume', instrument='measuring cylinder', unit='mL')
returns 32 mL
